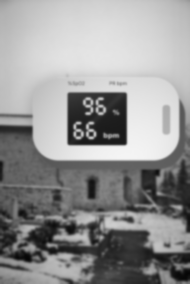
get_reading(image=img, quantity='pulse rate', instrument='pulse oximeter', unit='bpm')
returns 66 bpm
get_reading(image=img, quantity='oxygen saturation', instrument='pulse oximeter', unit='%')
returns 96 %
